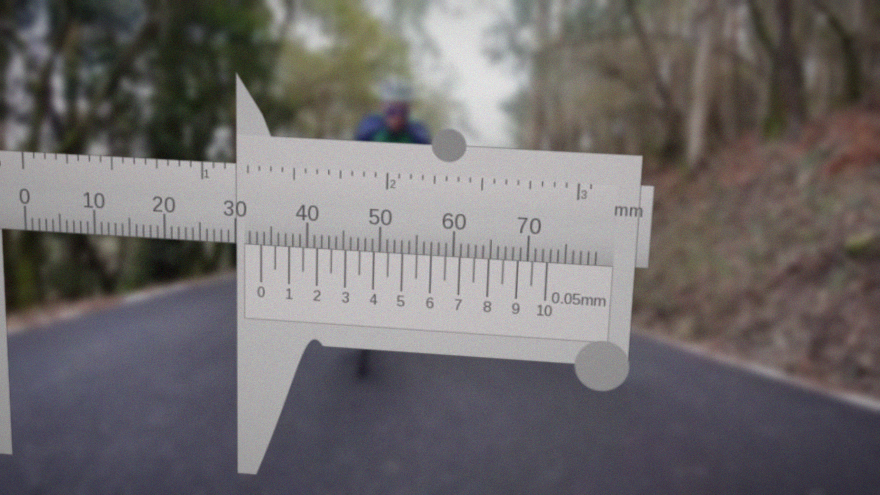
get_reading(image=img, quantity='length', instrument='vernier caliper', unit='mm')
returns 33.6 mm
